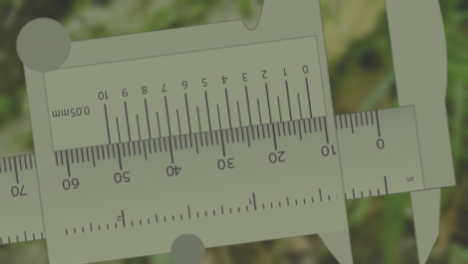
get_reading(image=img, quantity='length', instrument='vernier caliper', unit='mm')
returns 12.5 mm
